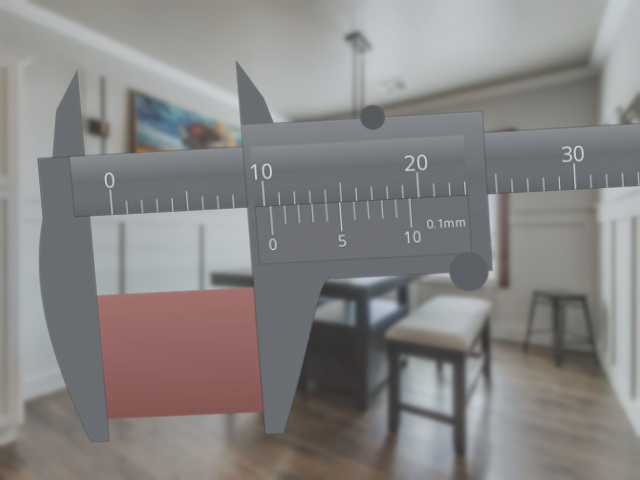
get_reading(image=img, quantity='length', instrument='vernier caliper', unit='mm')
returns 10.4 mm
